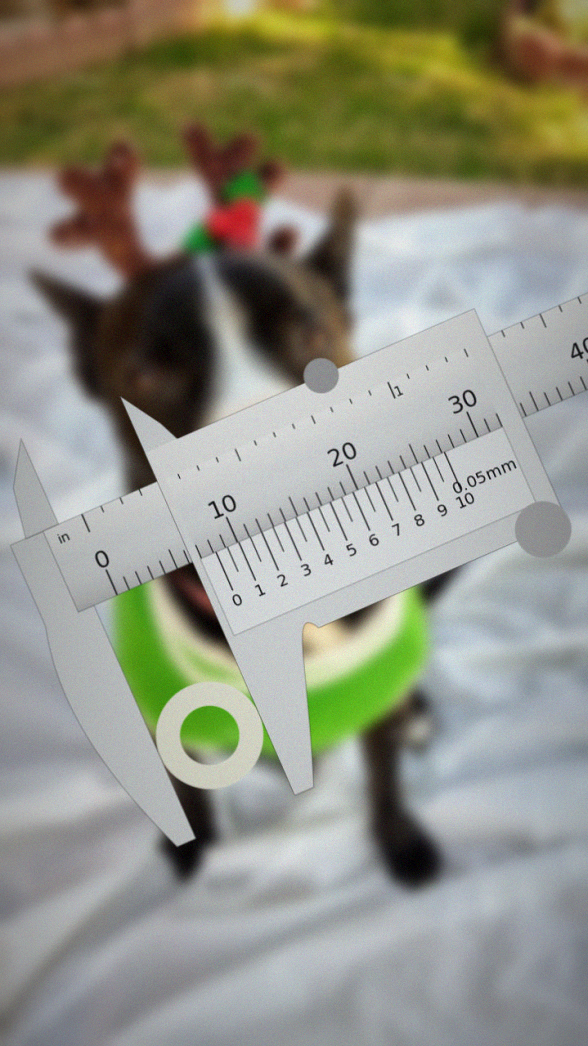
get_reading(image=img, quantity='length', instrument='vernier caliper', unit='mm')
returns 8.2 mm
